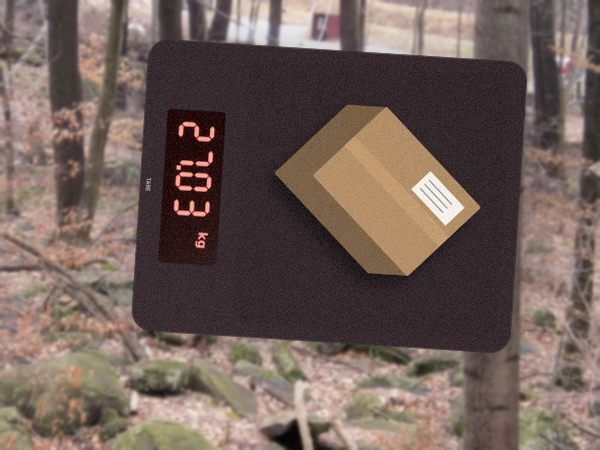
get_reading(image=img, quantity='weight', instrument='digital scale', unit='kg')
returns 27.03 kg
